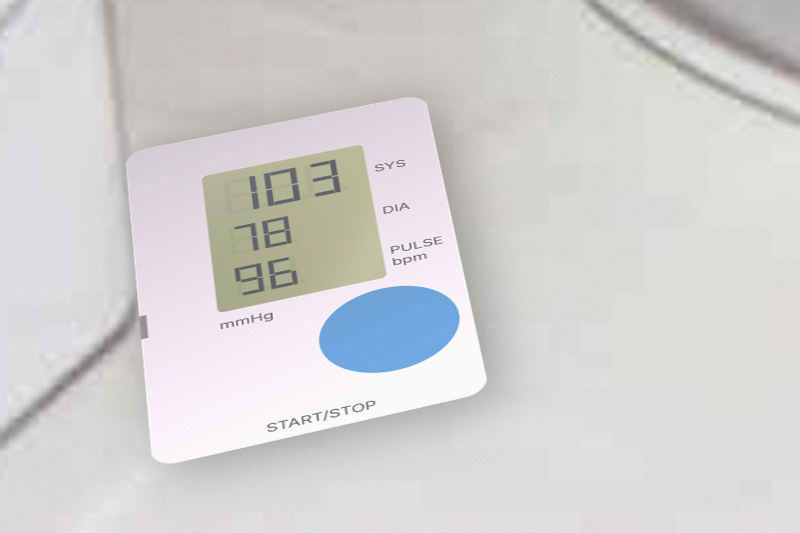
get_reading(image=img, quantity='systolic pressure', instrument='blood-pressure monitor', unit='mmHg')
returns 103 mmHg
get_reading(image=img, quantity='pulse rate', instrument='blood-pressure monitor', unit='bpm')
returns 96 bpm
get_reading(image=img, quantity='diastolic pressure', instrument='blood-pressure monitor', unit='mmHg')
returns 78 mmHg
